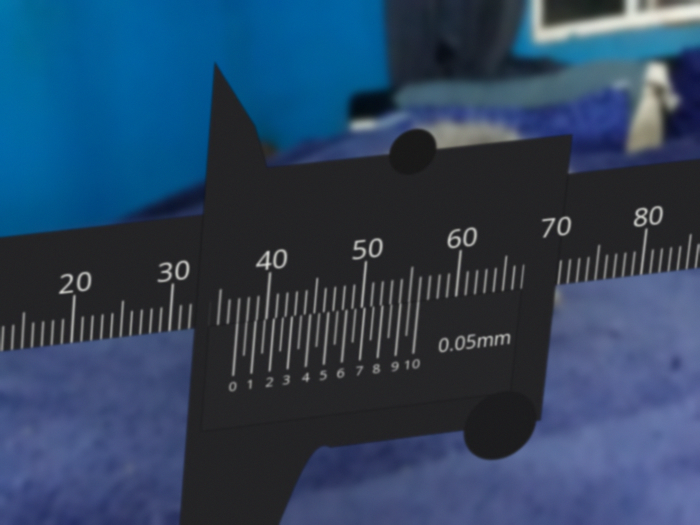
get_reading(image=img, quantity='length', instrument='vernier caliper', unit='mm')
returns 37.0 mm
